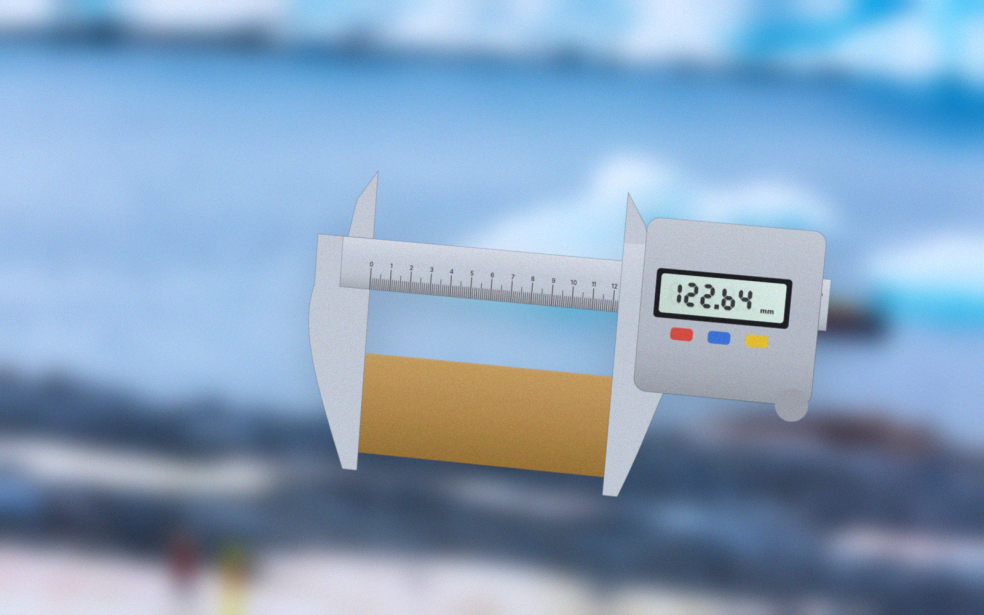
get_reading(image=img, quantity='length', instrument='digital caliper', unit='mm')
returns 122.64 mm
